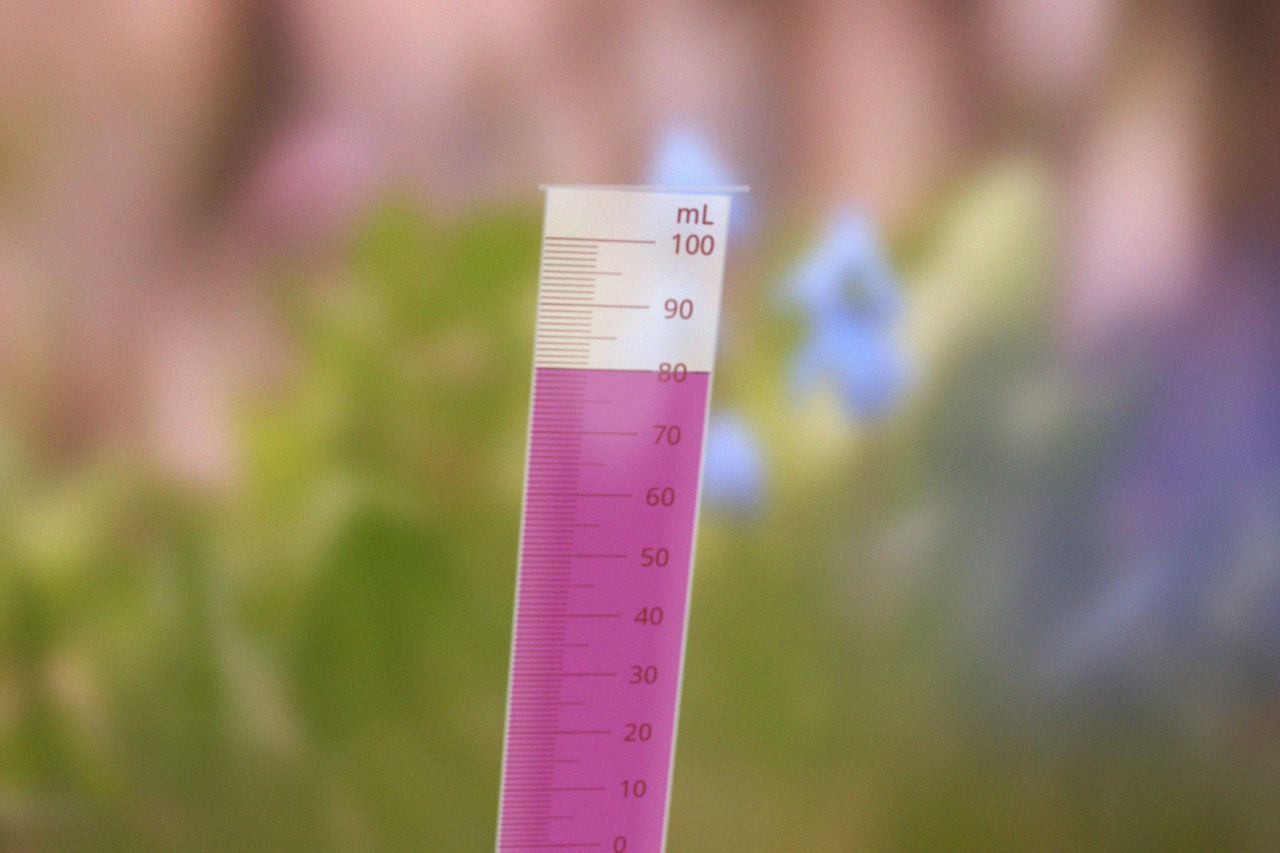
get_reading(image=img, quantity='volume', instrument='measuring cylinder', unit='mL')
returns 80 mL
